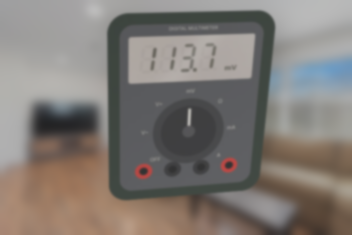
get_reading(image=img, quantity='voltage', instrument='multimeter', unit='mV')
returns 113.7 mV
